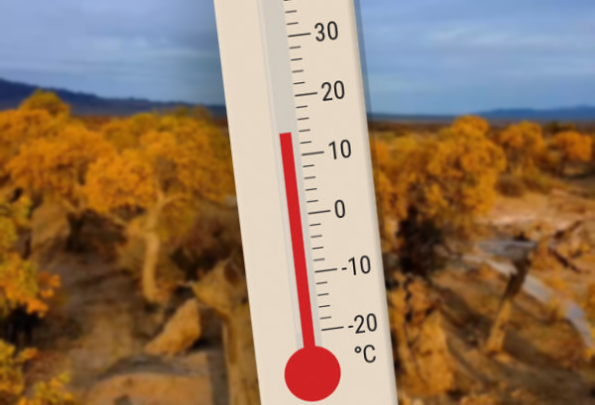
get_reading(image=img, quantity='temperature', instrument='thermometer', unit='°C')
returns 14 °C
